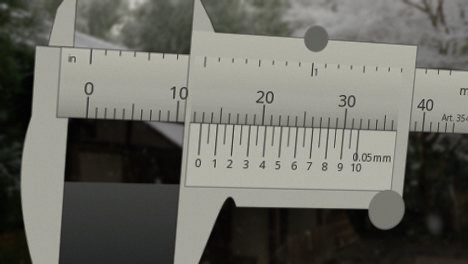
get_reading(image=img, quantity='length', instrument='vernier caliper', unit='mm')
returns 12.8 mm
